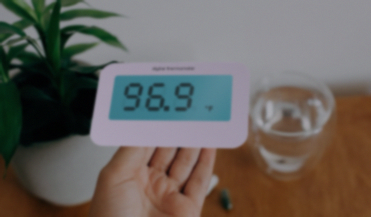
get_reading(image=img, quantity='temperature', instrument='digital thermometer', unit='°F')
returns 96.9 °F
